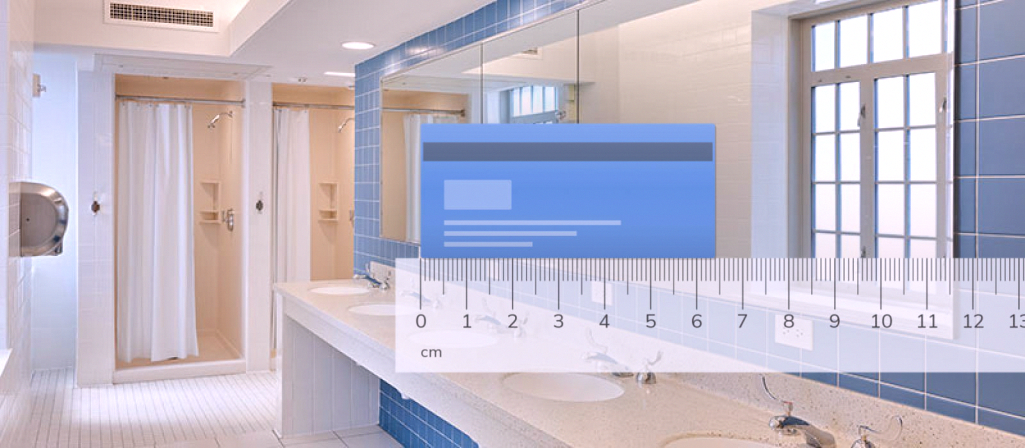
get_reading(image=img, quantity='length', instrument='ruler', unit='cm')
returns 6.4 cm
